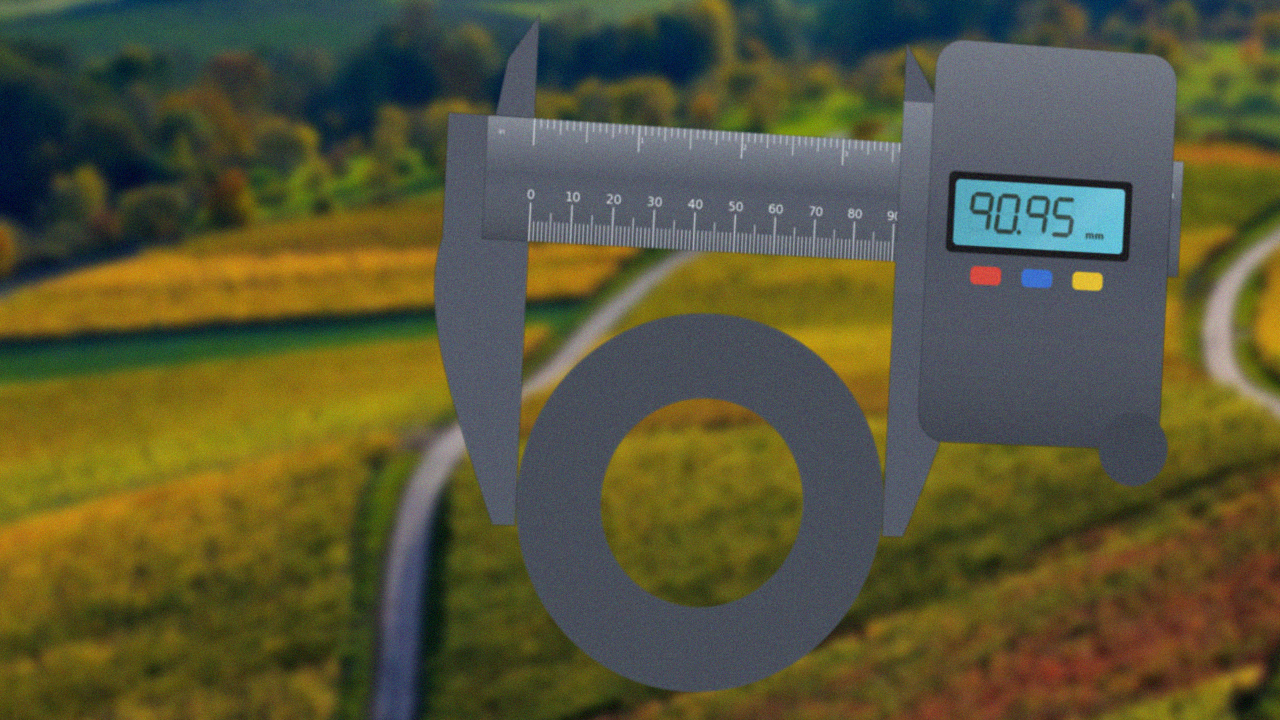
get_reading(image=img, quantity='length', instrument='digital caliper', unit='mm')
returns 90.95 mm
